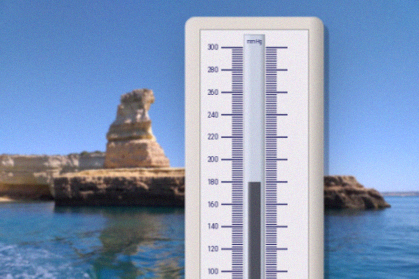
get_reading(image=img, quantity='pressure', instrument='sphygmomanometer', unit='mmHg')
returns 180 mmHg
